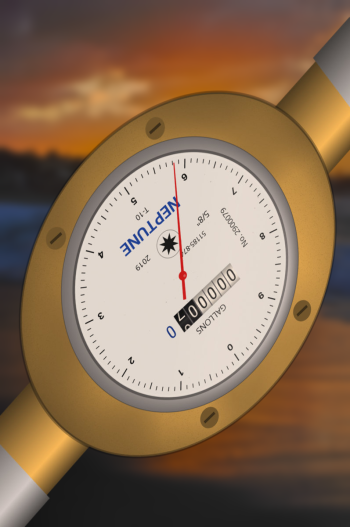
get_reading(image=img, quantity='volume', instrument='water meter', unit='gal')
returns 65.8 gal
